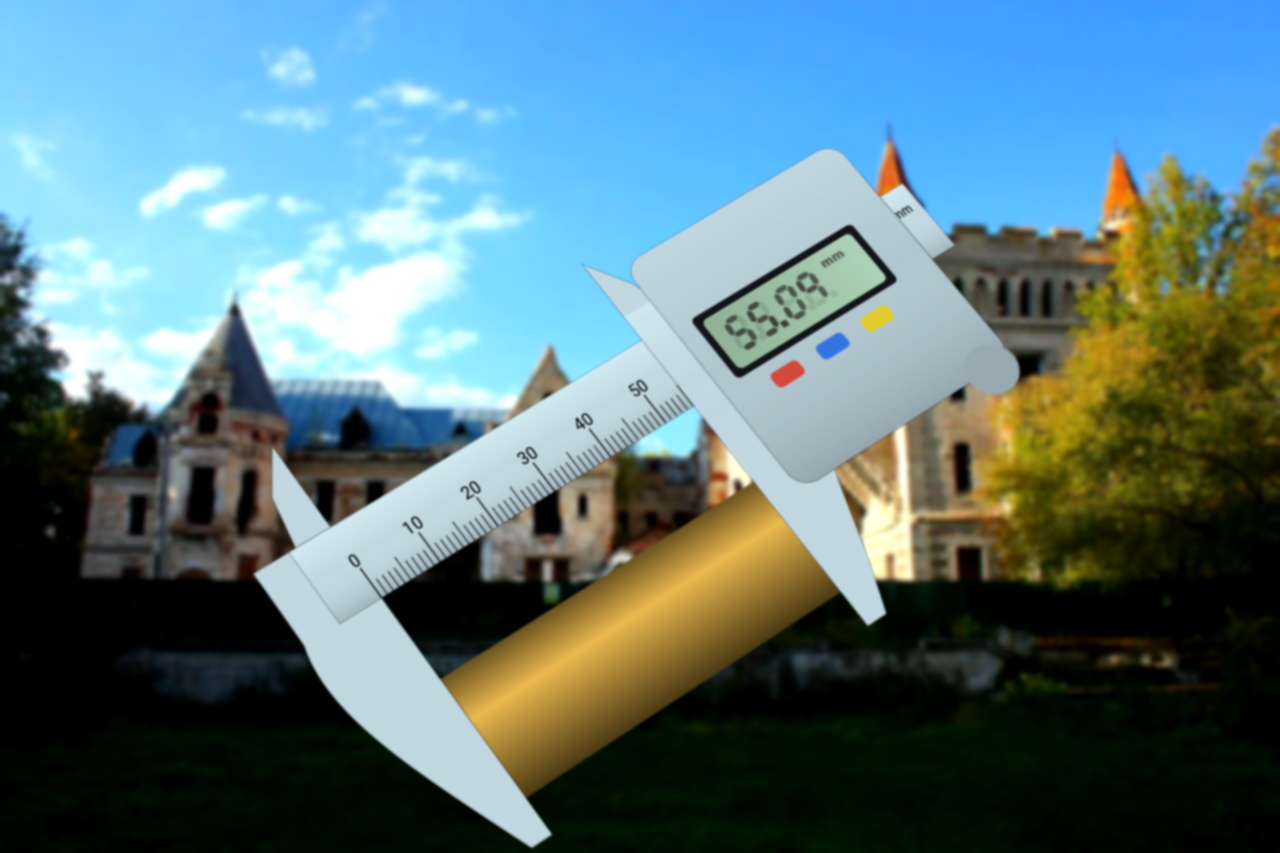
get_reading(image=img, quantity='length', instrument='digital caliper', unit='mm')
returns 55.09 mm
